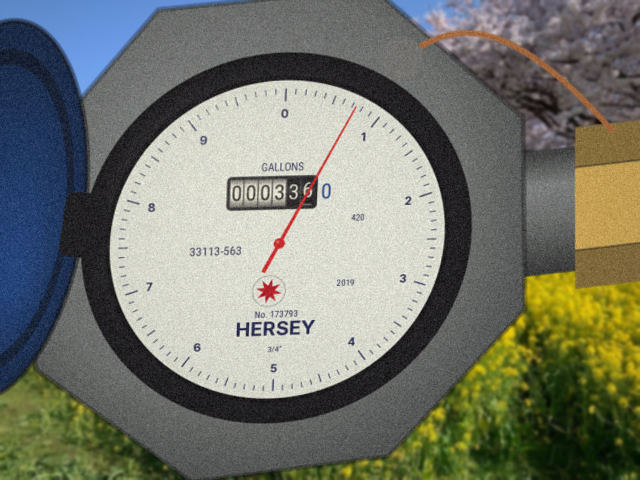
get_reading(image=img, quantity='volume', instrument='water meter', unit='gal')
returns 3360.7 gal
